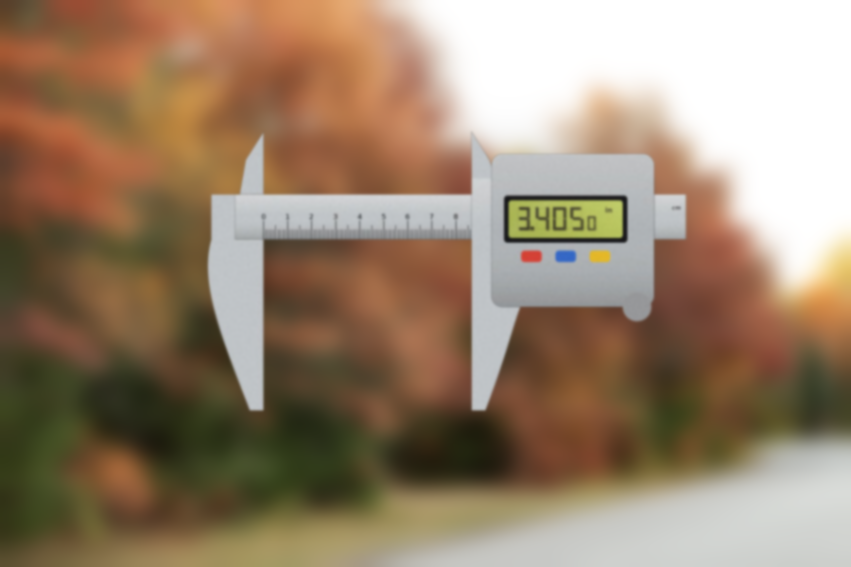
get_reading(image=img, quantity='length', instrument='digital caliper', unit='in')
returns 3.4050 in
